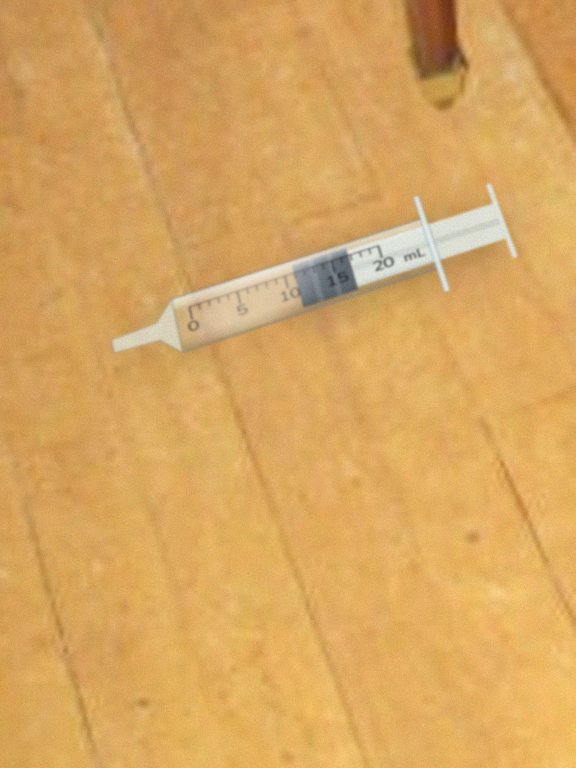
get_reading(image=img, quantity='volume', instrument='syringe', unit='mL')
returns 11 mL
